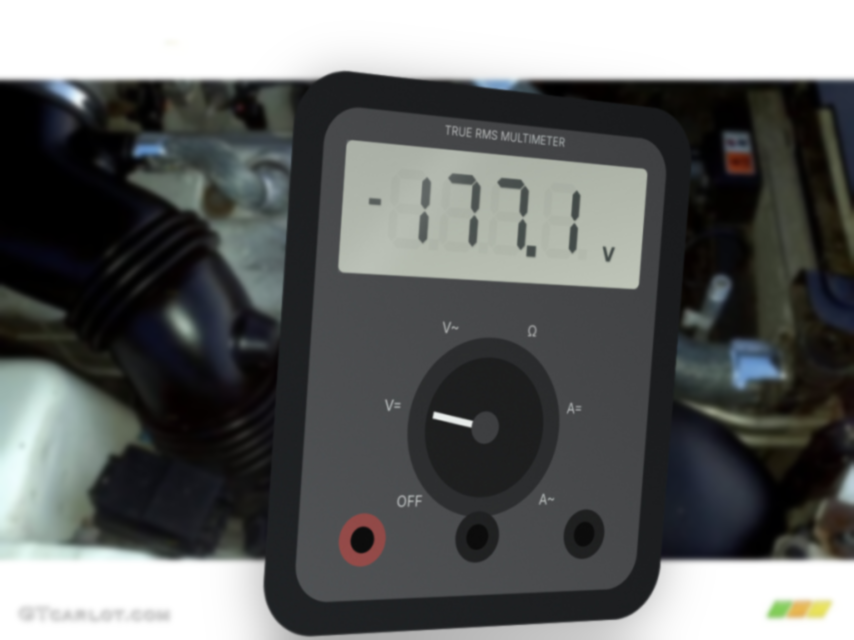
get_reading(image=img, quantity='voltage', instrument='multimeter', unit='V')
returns -177.1 V
